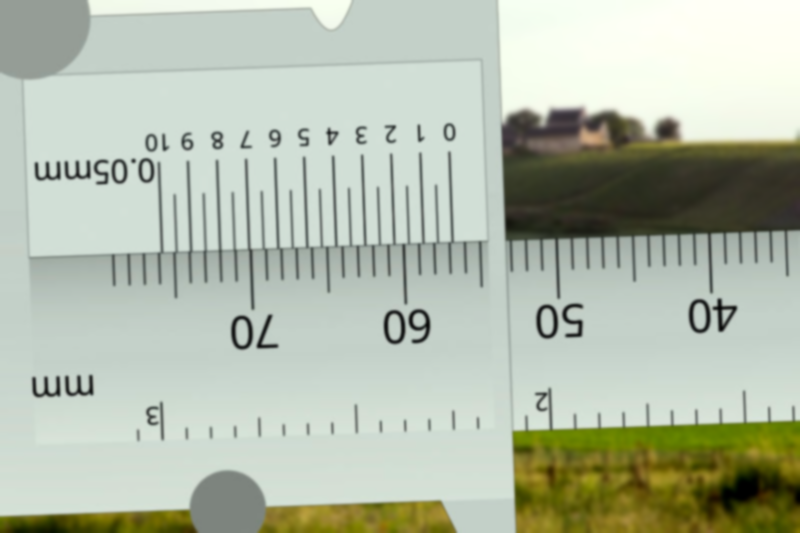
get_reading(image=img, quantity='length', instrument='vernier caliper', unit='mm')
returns 56.8 mm
